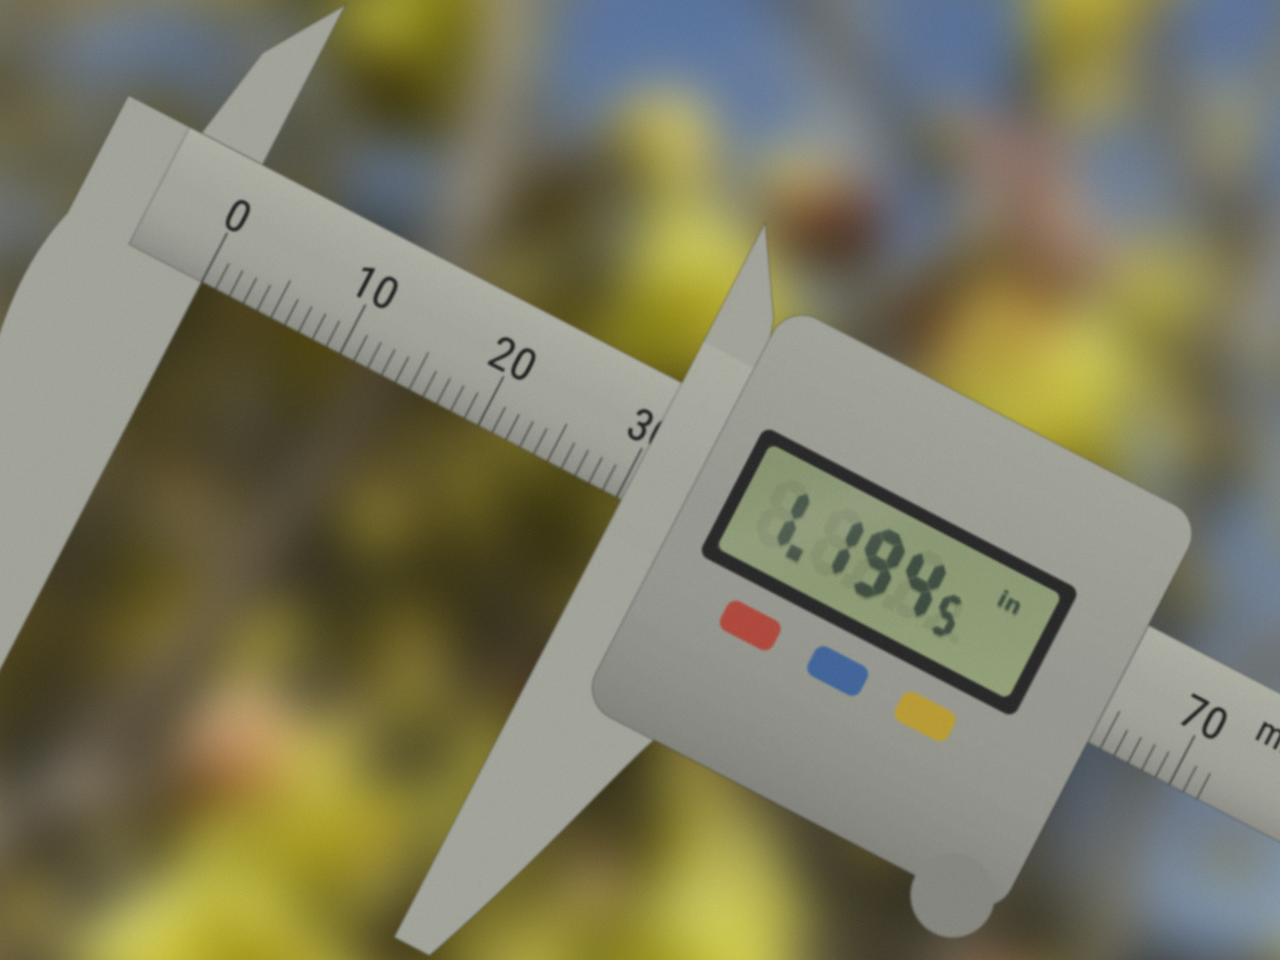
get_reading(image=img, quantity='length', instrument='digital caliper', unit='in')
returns 1.1945 in
